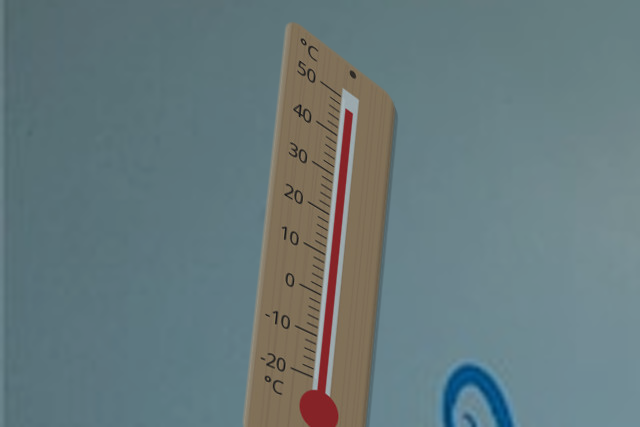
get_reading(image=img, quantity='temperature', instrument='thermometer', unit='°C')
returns 48 °C
